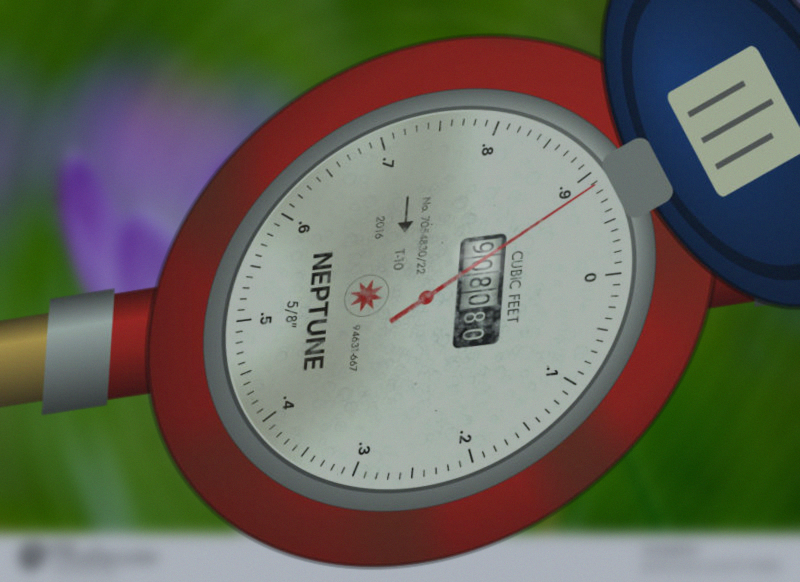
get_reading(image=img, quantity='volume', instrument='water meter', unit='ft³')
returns 908079.91 ft³
